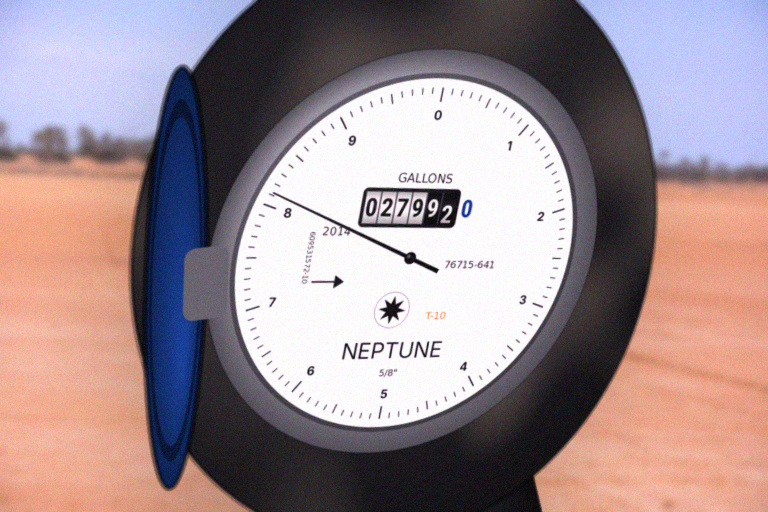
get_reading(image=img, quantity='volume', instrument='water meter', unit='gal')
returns 279918.1 gal
